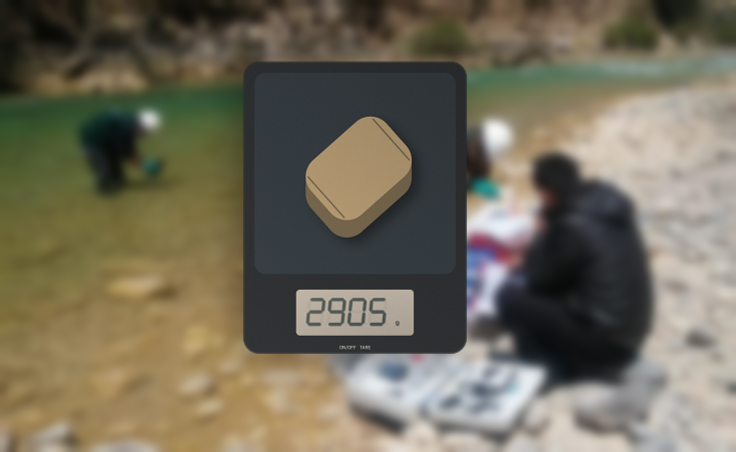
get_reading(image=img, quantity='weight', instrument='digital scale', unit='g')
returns 2905 g
